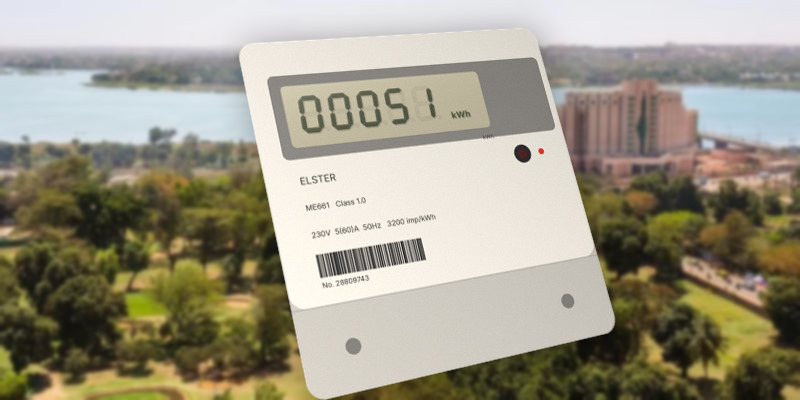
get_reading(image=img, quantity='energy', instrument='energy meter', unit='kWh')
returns 51 kWh
